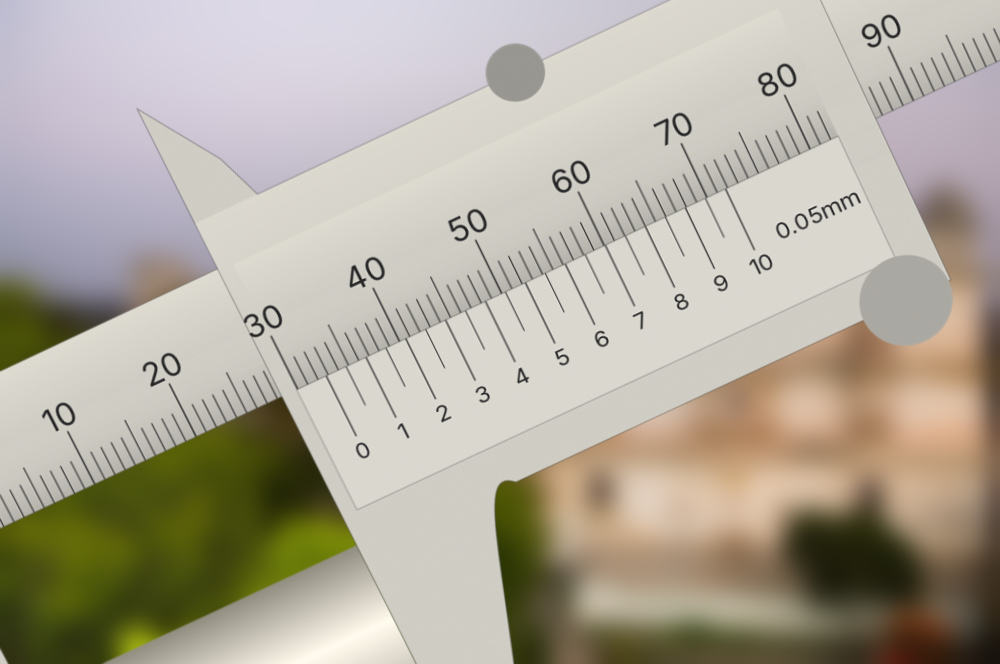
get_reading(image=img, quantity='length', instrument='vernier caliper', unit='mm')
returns 32.8 mm
